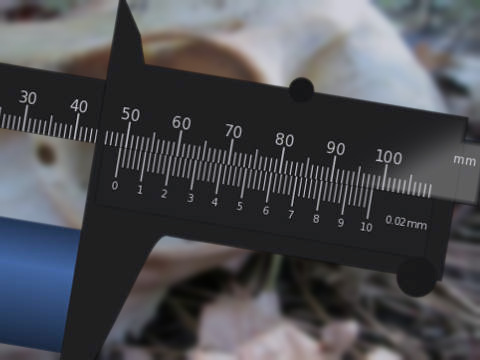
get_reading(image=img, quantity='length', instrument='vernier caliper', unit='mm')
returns 49.0 mm
